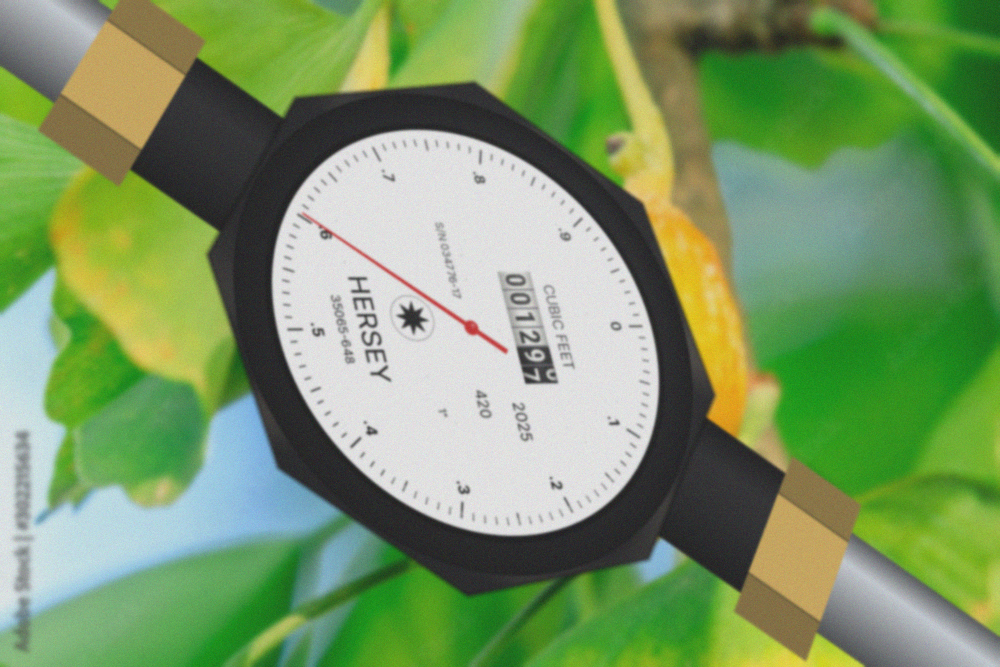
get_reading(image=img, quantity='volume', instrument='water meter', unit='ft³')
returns 1296.60 ft³
